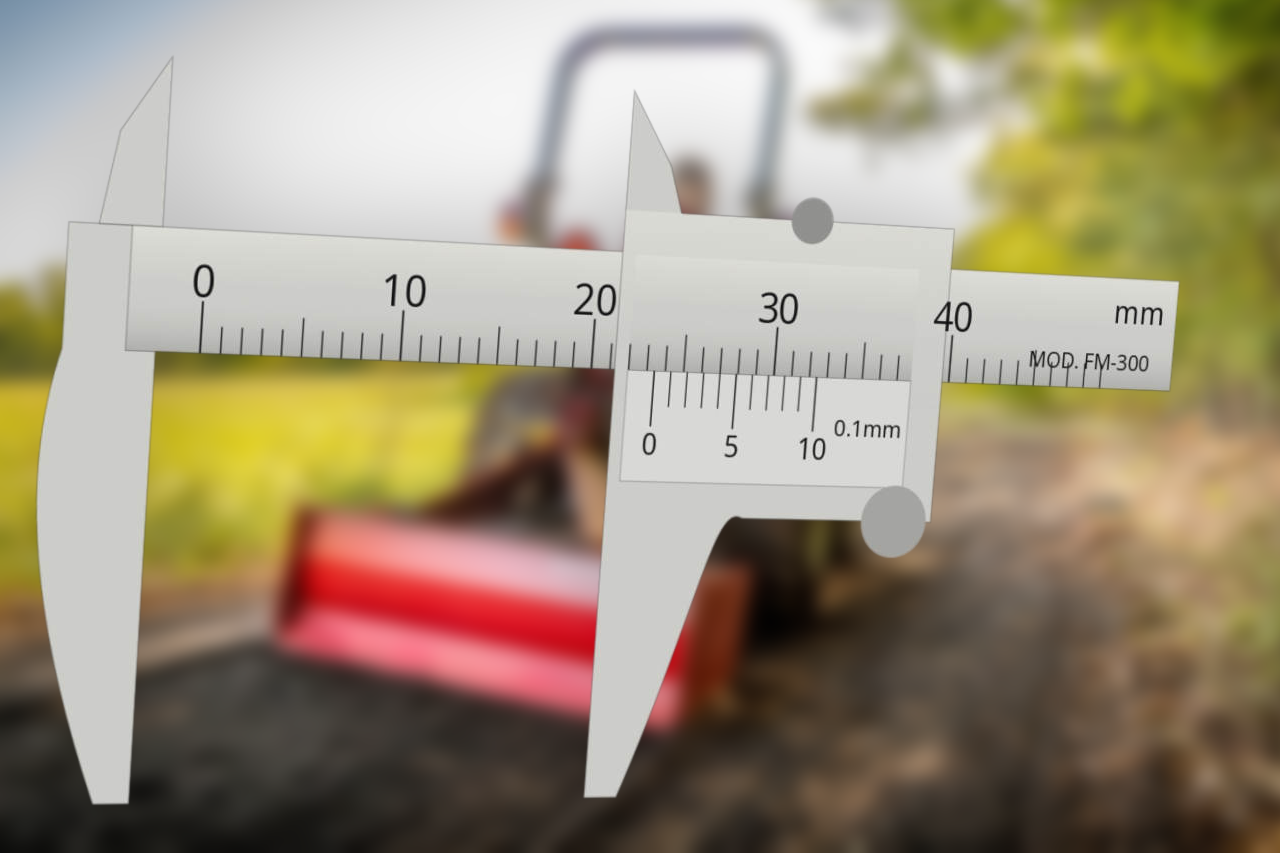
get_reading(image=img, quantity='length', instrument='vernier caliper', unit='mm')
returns 23.4 mm
